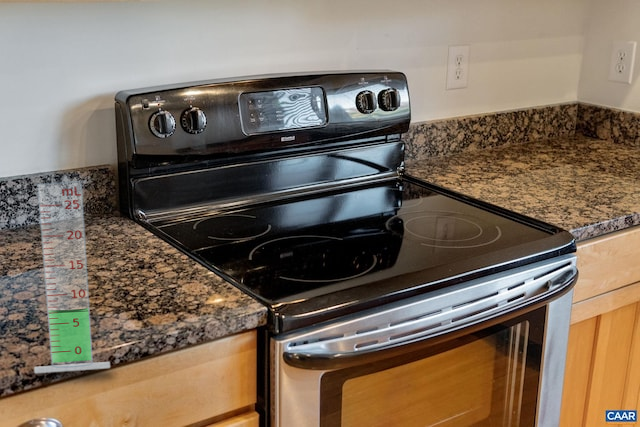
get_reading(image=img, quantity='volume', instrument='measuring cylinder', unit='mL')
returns 7 mL
